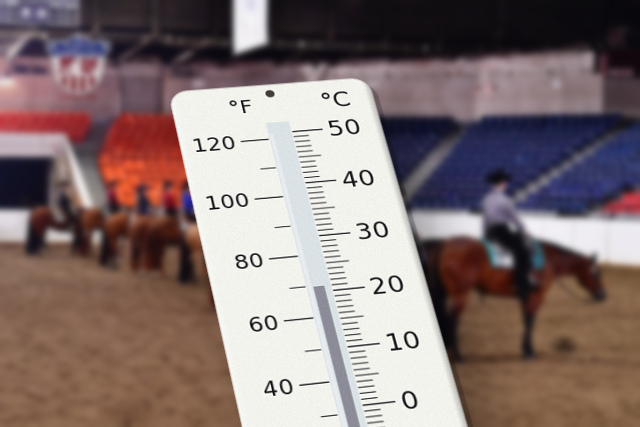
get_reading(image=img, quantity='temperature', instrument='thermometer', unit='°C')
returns 21 °C
